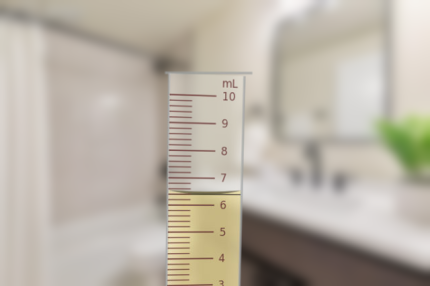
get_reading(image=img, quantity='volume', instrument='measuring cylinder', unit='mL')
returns 6.4 mL
